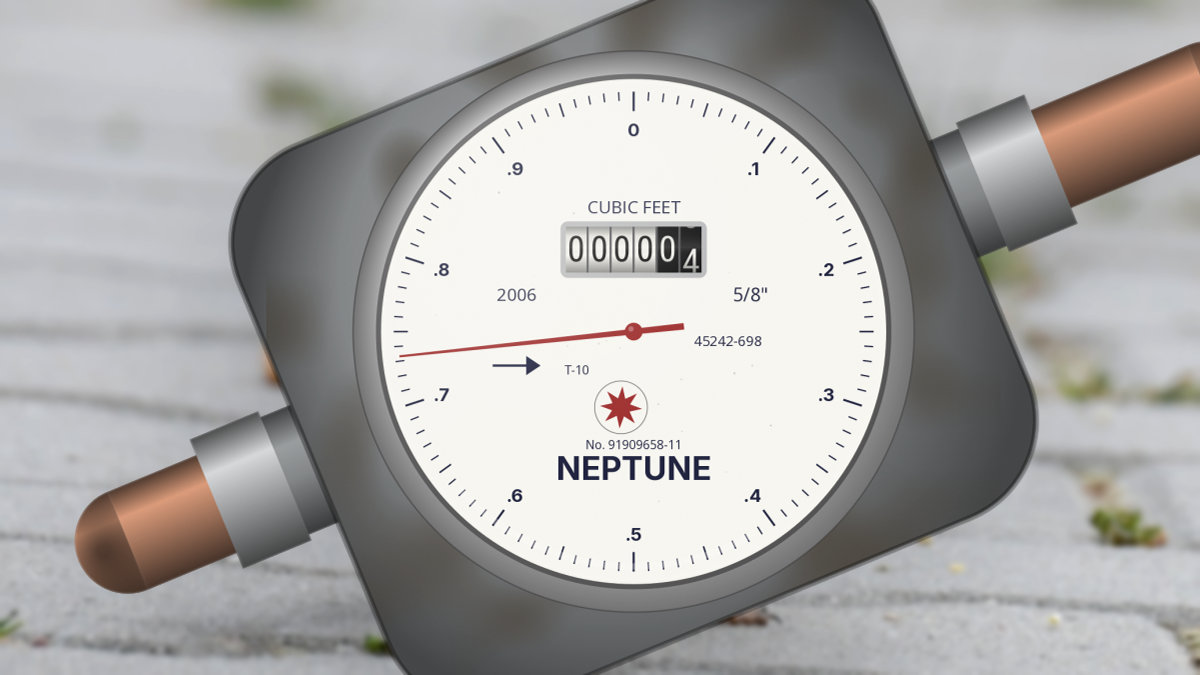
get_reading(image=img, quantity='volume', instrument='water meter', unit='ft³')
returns 3.73 ft³
